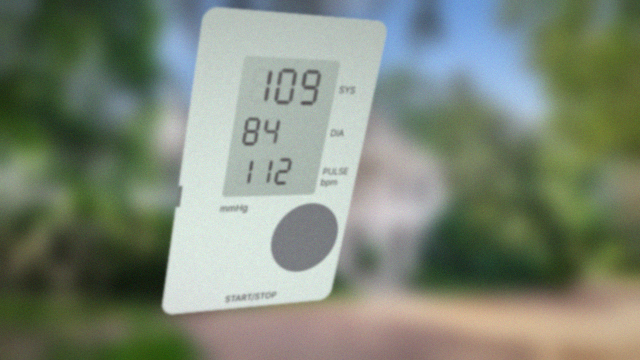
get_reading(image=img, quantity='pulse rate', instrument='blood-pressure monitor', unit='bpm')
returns 112 bpm
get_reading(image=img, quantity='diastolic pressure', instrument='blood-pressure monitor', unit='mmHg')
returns 84 mmHg
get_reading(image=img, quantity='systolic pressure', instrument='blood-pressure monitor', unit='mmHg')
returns 109 mmHg
